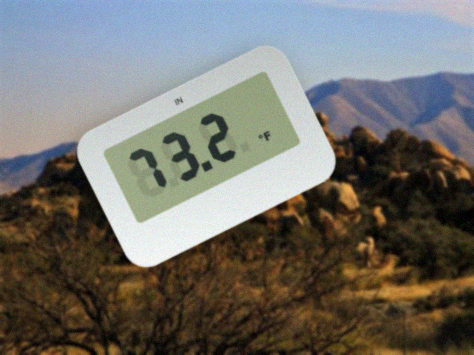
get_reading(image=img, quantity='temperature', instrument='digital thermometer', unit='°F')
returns 73.2 °F
